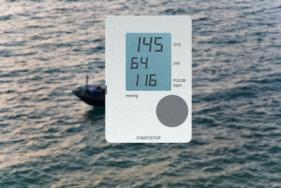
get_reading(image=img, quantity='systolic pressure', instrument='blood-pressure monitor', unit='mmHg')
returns 145 mmHg
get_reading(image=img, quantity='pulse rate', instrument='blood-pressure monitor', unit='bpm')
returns 116 bpm
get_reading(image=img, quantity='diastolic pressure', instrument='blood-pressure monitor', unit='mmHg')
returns 64 mmHg
